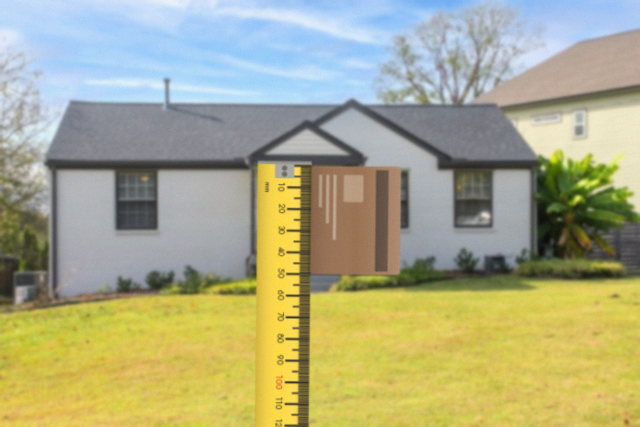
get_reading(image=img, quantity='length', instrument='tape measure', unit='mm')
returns 50 mm
